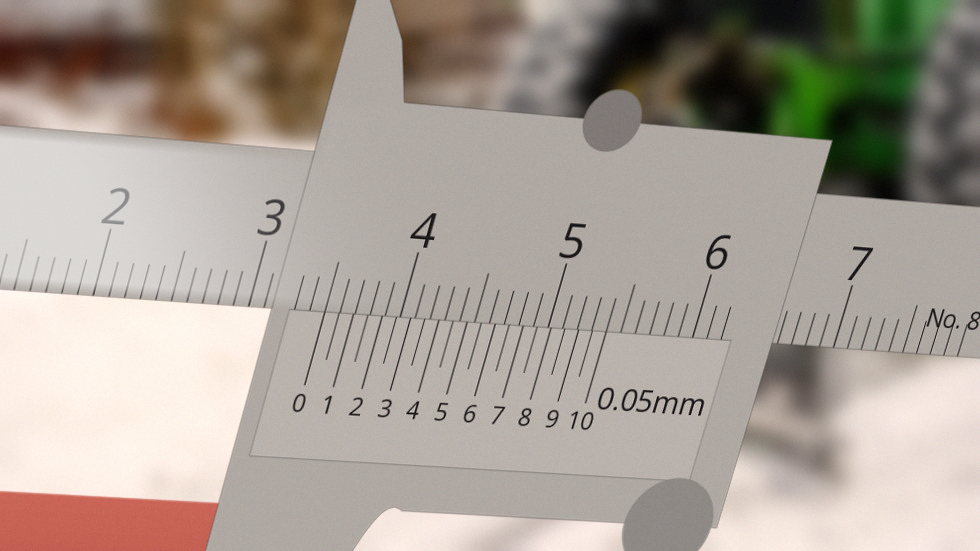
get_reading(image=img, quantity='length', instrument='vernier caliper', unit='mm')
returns 35.0 mm
